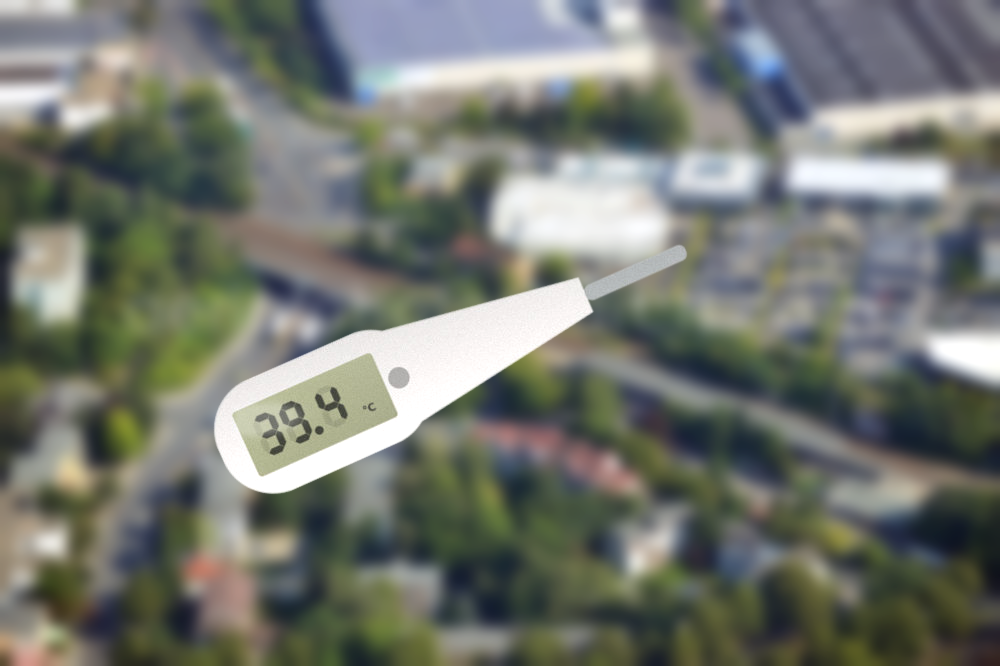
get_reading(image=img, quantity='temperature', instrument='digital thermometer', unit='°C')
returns 39.4 °C
